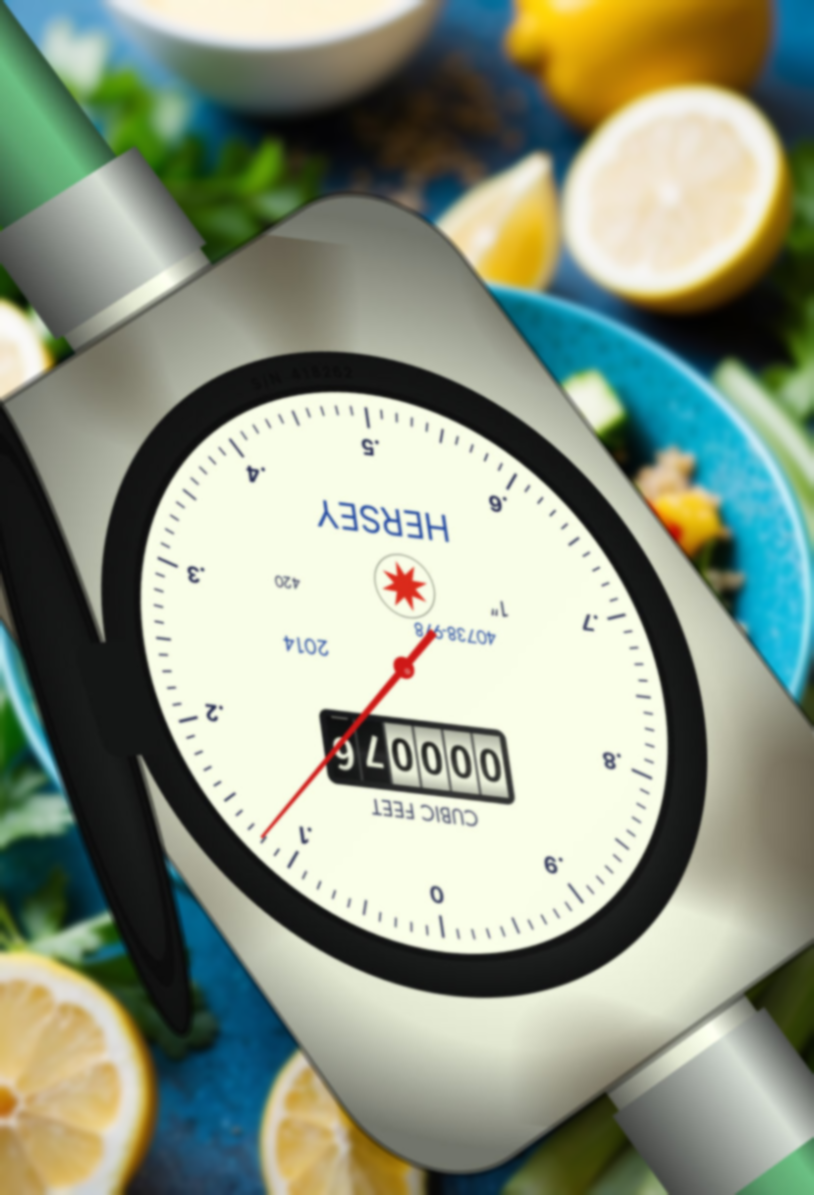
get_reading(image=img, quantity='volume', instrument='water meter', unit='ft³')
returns 76.12 ft³
